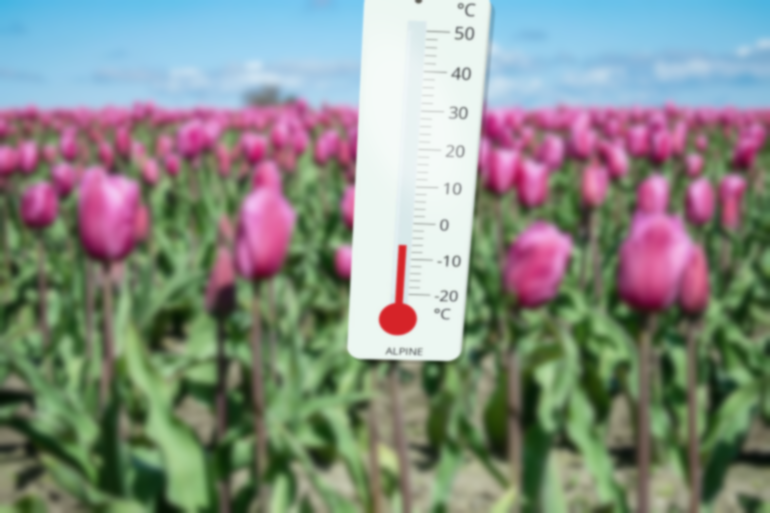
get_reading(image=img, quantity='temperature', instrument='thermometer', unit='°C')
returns -6 °C
